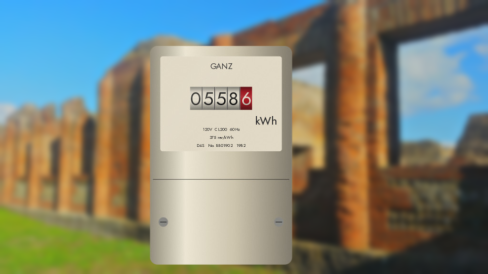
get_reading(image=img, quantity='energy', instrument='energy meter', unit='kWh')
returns 558.6 kWh
